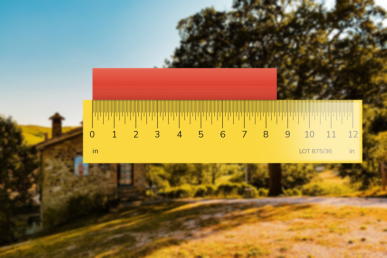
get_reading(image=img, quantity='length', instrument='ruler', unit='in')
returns 8.5 in
